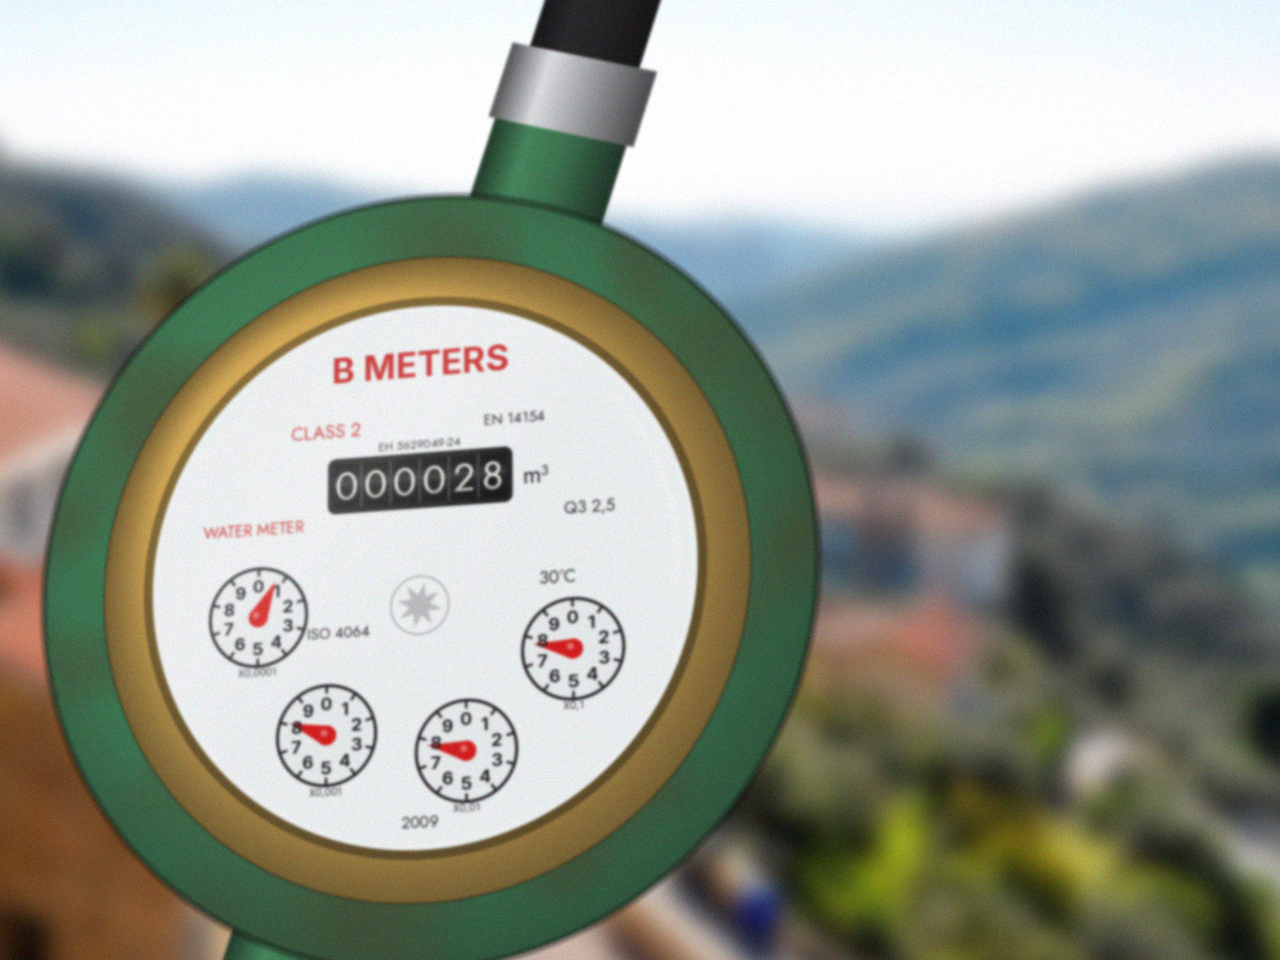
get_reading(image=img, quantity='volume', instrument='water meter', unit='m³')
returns 28.7780 m³
